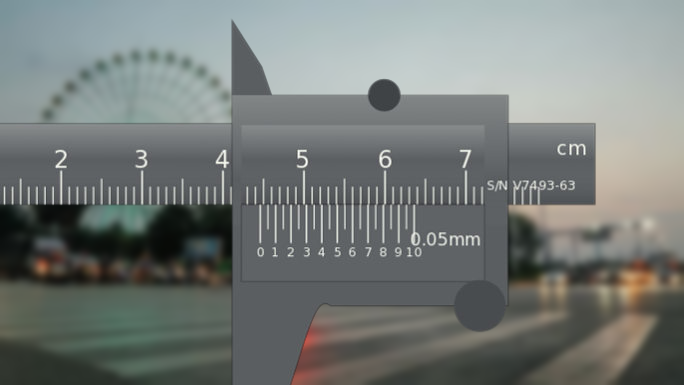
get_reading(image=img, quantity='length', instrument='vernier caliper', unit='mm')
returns 44.6 mm
